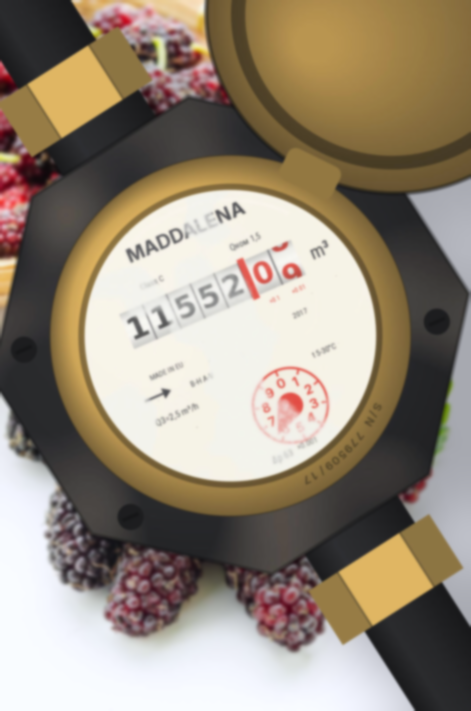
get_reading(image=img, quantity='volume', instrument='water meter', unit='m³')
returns 11552.086 m³
